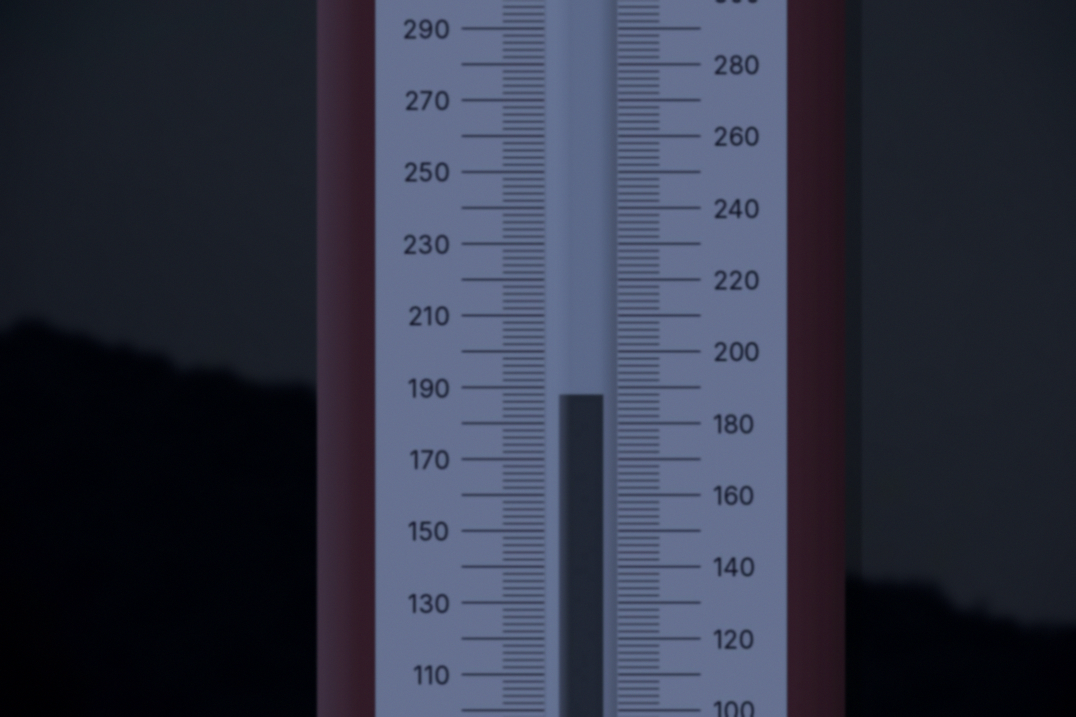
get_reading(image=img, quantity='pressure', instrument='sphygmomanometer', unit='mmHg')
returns 188 mmHg
